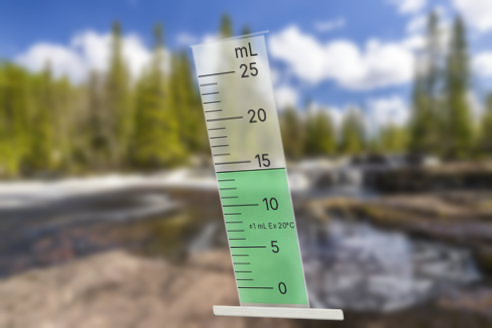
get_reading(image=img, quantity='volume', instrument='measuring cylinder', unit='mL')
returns 14 mL
